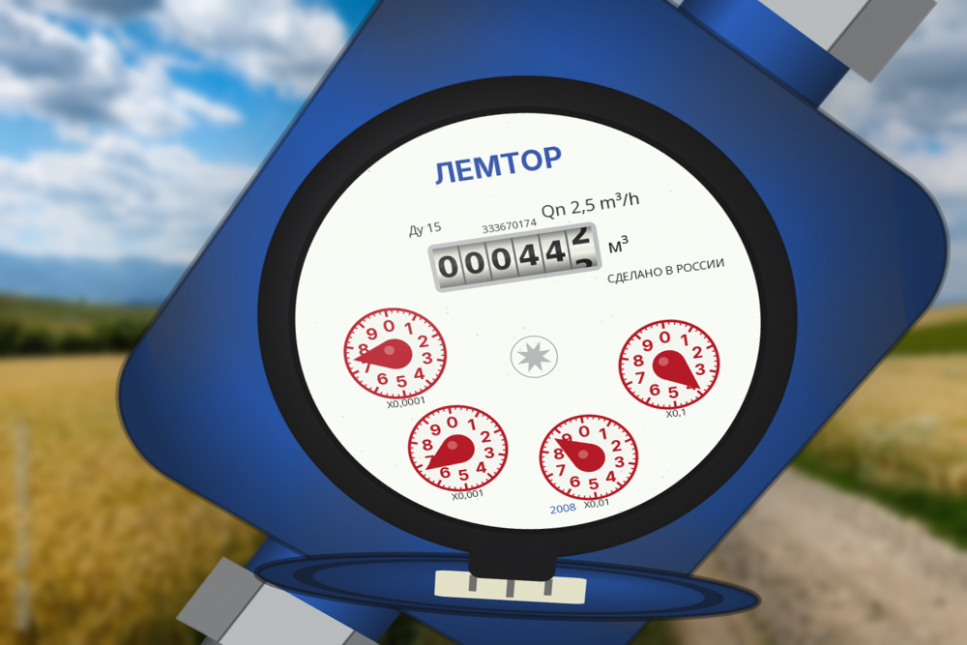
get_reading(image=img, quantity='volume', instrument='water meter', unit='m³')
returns 442.3867 m³
